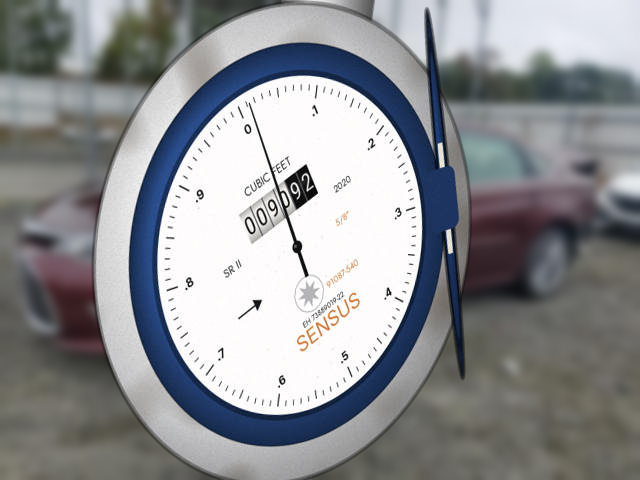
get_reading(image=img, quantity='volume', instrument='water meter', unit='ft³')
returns 9092.01 ft³
